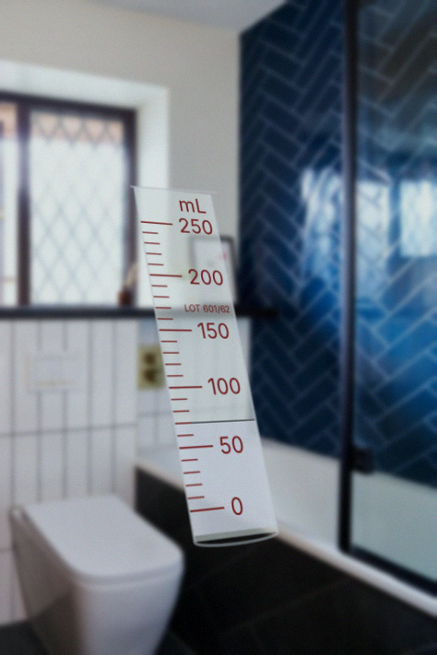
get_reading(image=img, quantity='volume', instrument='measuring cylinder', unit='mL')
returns 70 mL
